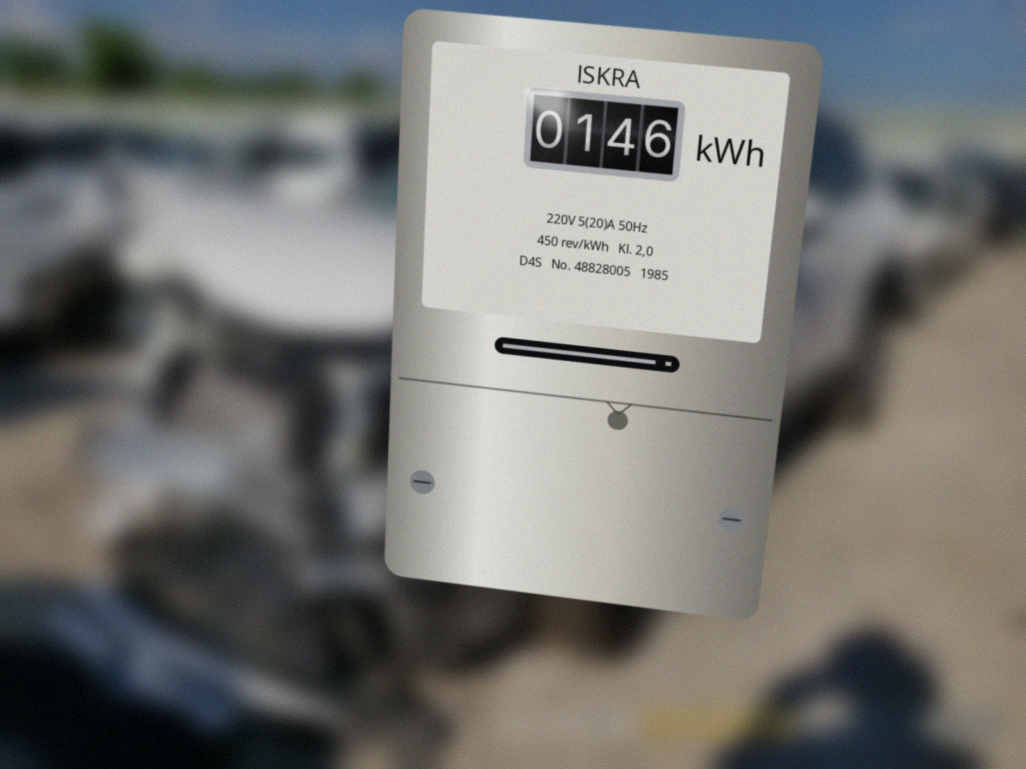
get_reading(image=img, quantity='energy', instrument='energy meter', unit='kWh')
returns 146 kWh
